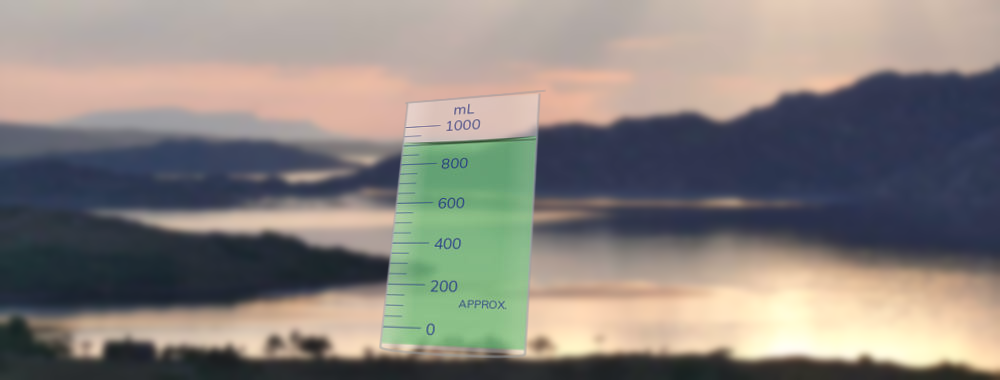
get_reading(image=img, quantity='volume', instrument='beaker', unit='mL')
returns 900 mL
